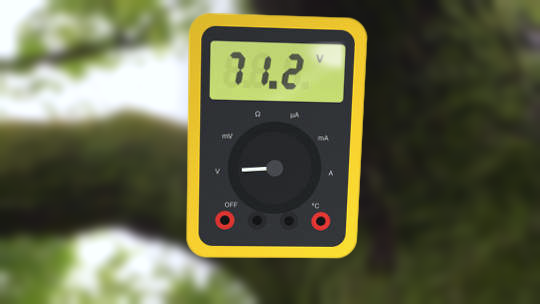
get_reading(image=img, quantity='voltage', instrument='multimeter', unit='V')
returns 71.2 V
